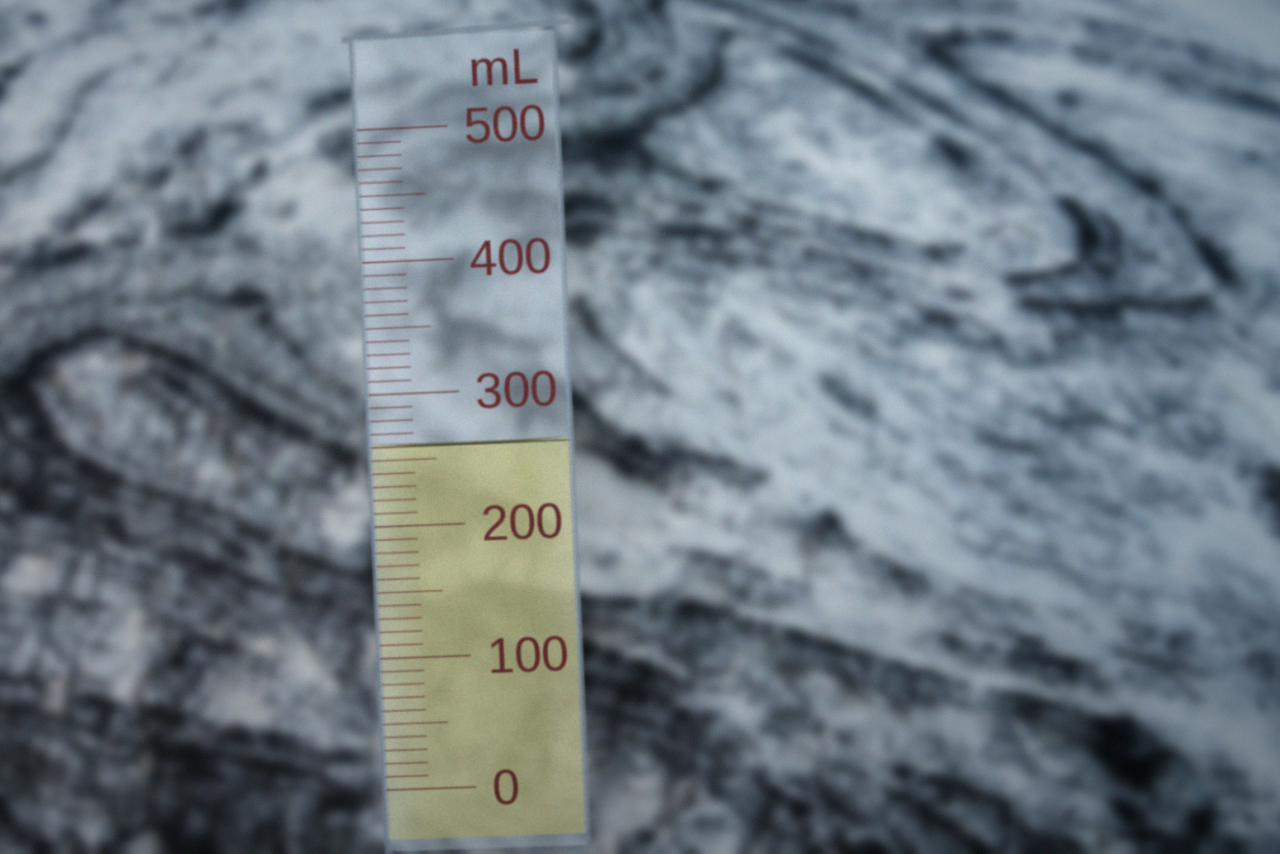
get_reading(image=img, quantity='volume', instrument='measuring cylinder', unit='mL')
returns 260 mL
